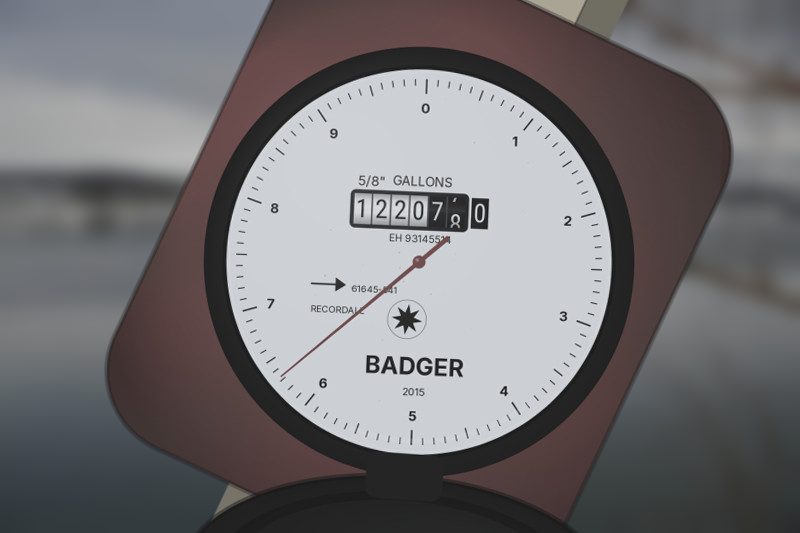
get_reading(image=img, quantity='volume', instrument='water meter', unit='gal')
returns 1220776.3 gal
